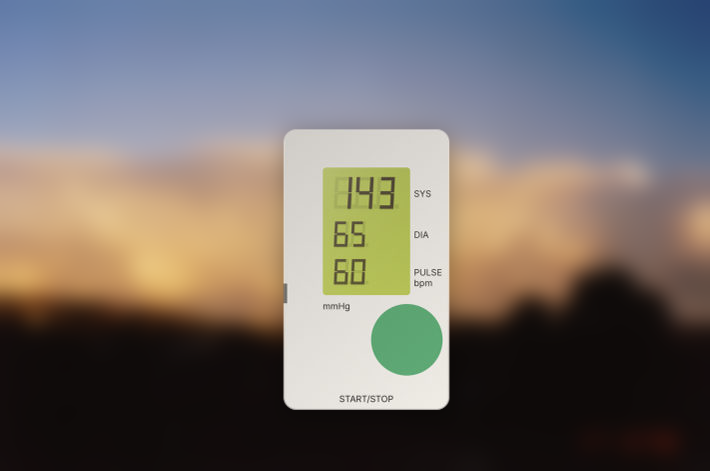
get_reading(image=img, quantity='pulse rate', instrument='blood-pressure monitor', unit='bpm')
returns 60 bpm
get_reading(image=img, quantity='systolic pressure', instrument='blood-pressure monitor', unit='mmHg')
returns 143 mmHg
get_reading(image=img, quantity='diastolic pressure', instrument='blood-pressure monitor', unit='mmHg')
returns 65 mmHg
